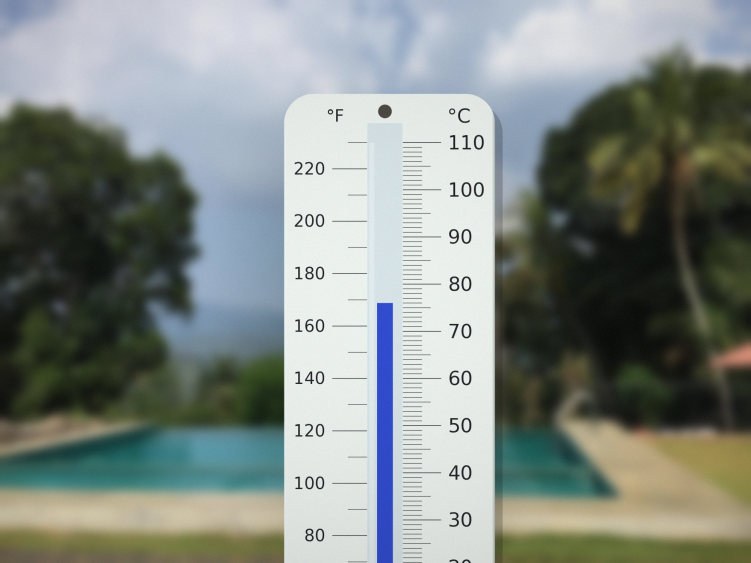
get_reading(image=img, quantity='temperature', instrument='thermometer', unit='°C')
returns 76 °C
